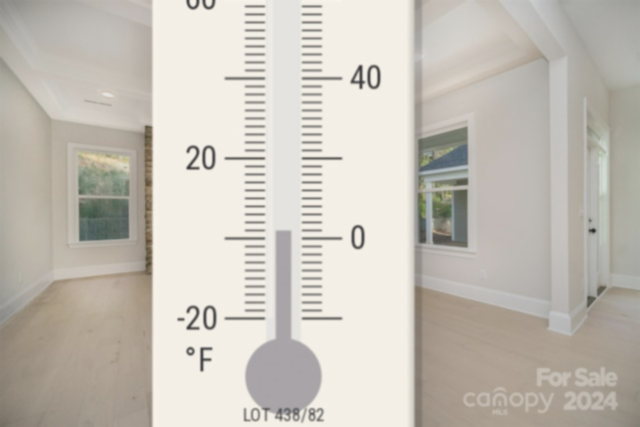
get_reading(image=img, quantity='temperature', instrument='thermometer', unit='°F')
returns 2 °F
